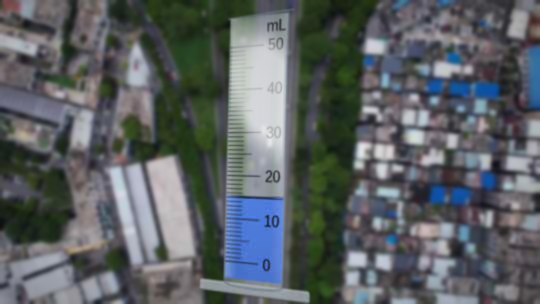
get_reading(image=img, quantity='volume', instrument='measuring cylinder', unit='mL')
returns 15 mL
